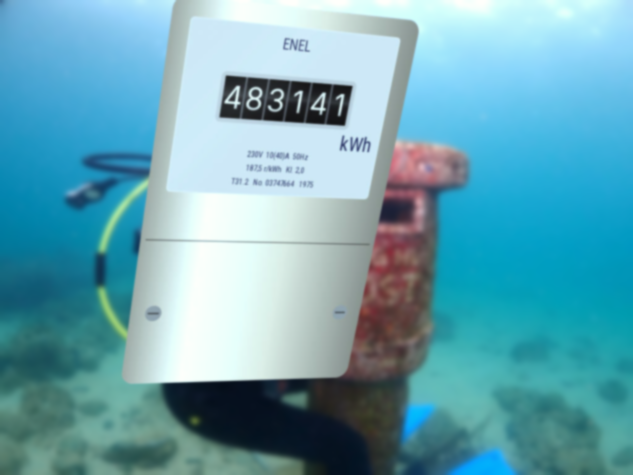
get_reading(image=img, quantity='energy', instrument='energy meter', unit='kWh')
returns 483141 kWh
